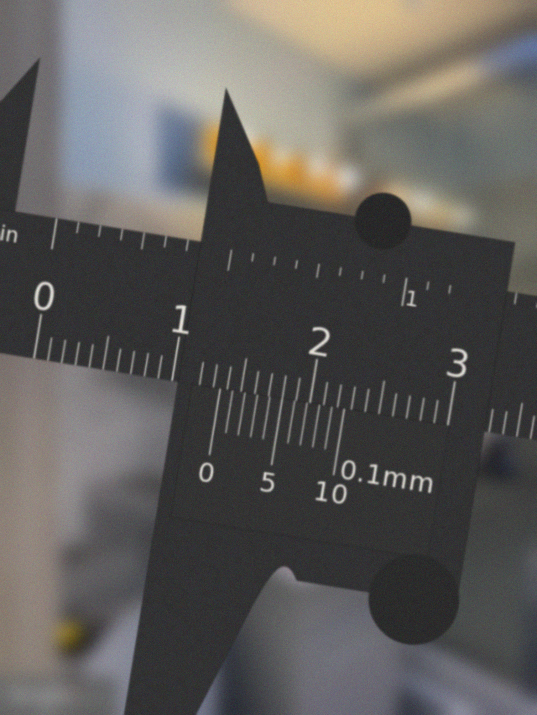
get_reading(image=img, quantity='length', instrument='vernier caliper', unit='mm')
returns 13.5 mm
